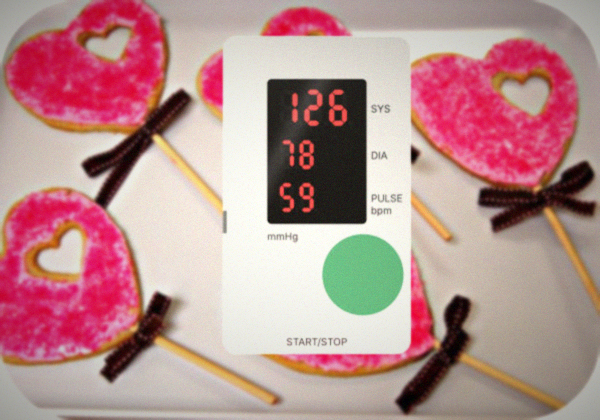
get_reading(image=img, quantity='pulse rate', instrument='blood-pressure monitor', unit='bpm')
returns 59 bpm
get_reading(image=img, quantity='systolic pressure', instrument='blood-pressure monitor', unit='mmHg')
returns 126 mmHg
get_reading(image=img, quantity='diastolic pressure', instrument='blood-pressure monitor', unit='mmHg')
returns 78 mmHg
